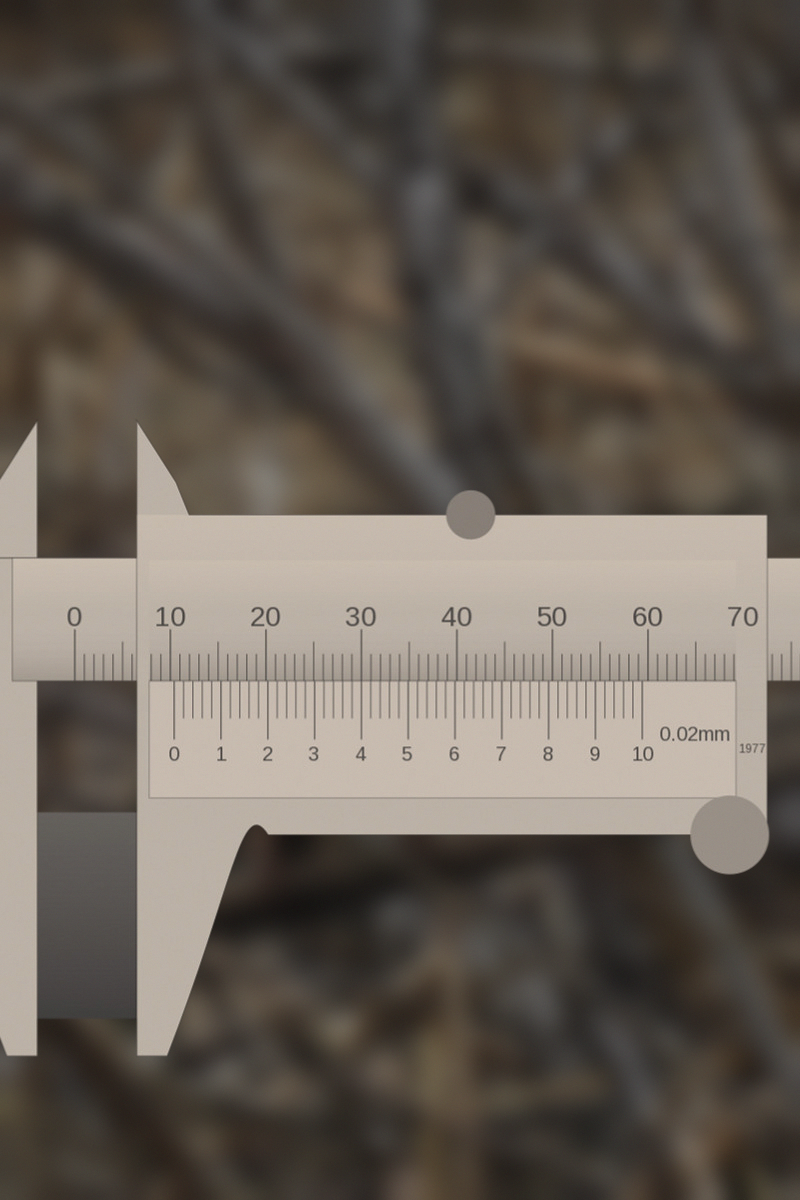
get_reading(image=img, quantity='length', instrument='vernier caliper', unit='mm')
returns 10.4 mm
